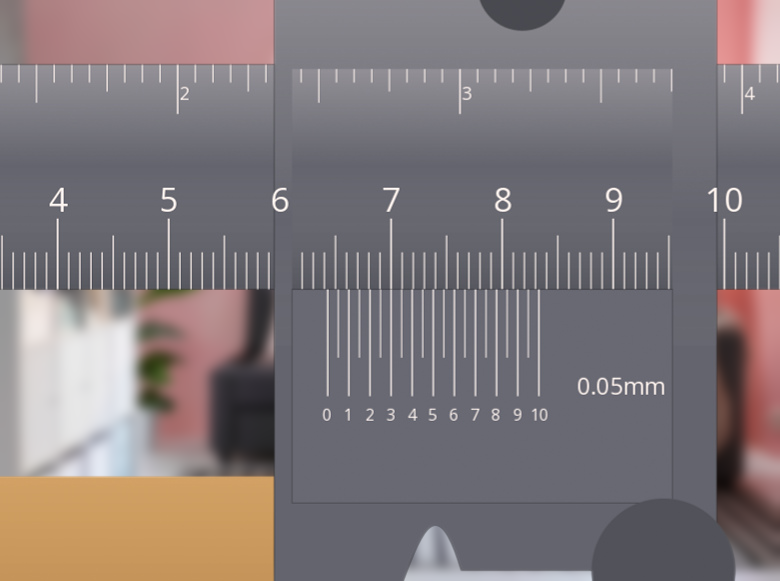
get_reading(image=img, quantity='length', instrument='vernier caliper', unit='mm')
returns 64.3 mm
